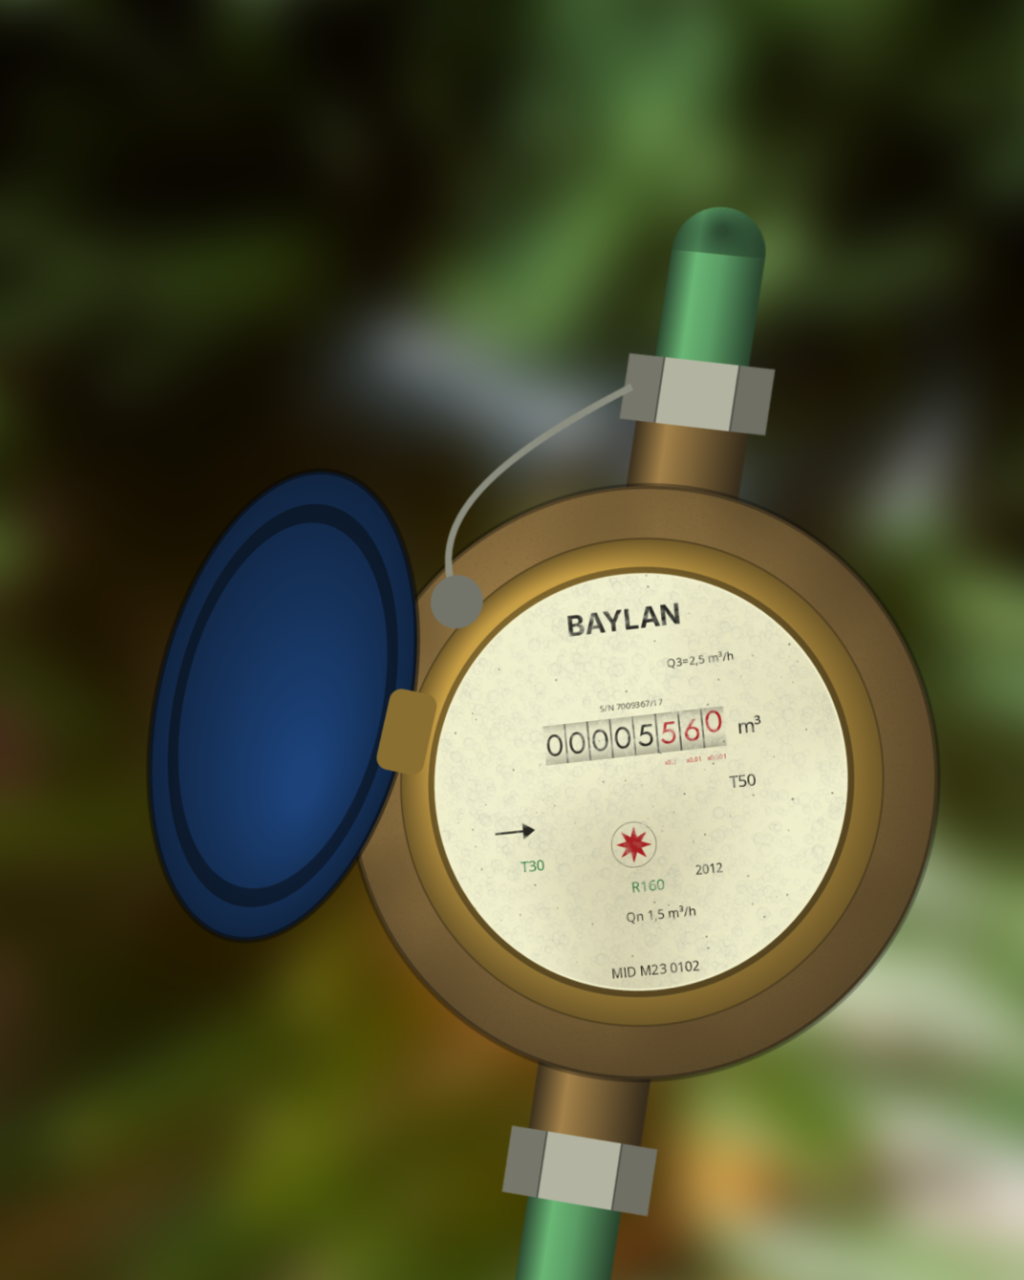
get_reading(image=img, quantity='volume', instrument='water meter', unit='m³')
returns 5.560 m³
